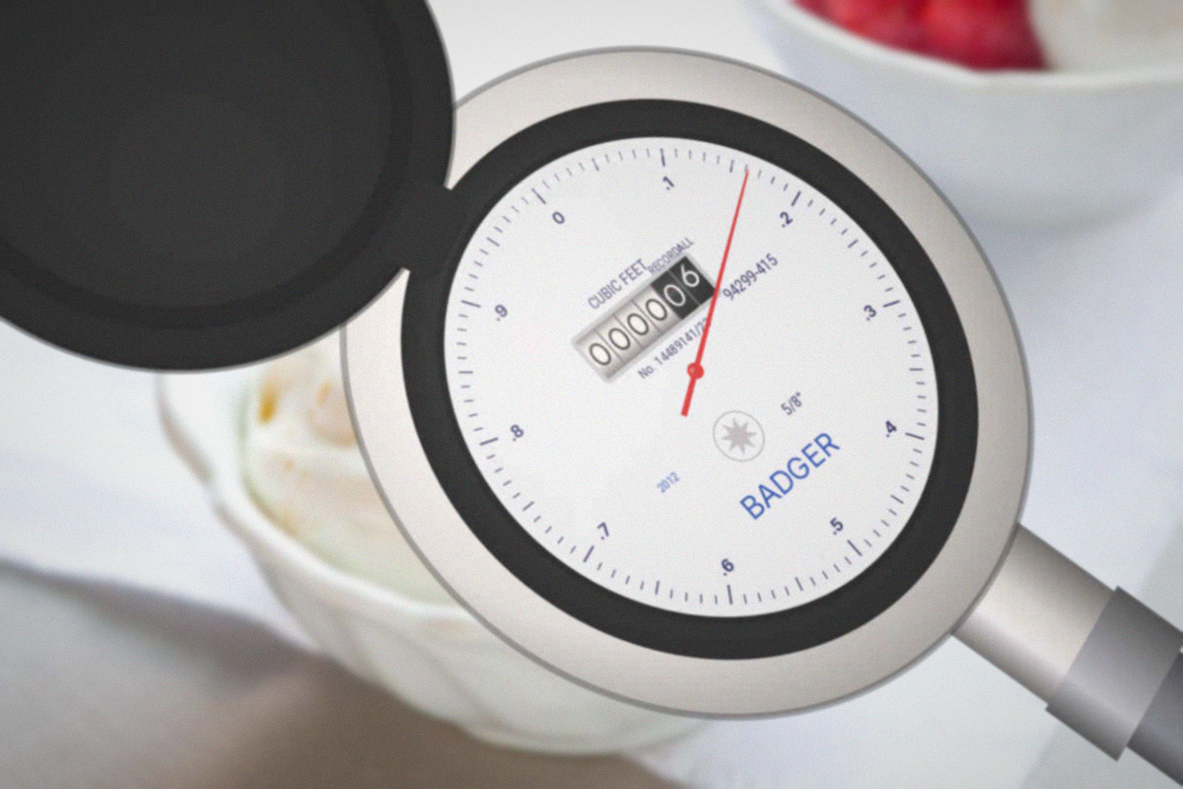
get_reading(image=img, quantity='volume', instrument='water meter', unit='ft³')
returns 6.16 ft³
